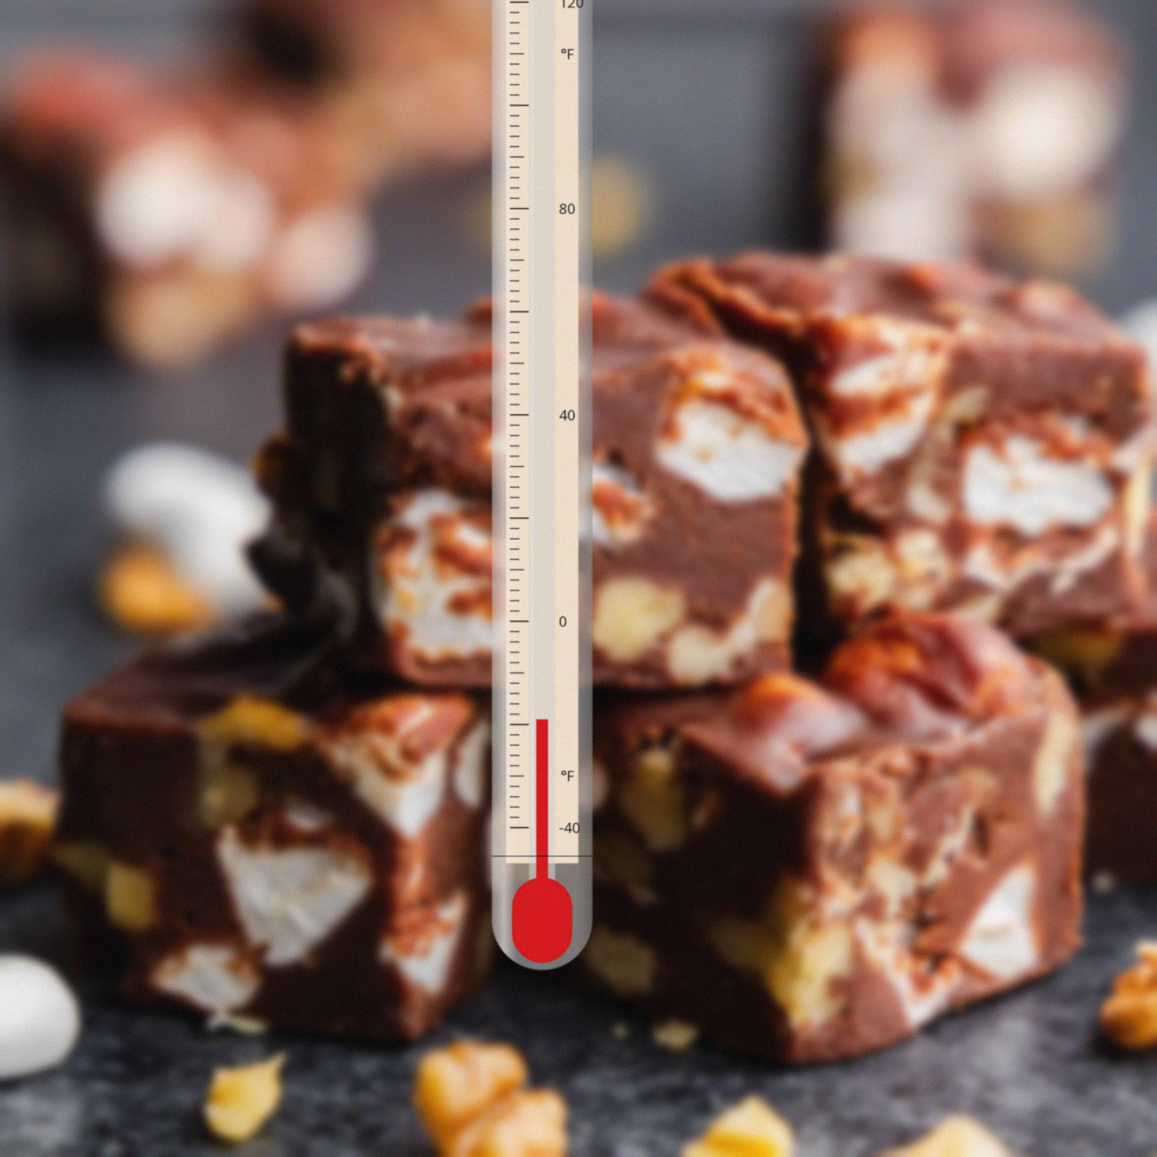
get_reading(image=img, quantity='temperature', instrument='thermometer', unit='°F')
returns -19 °F
